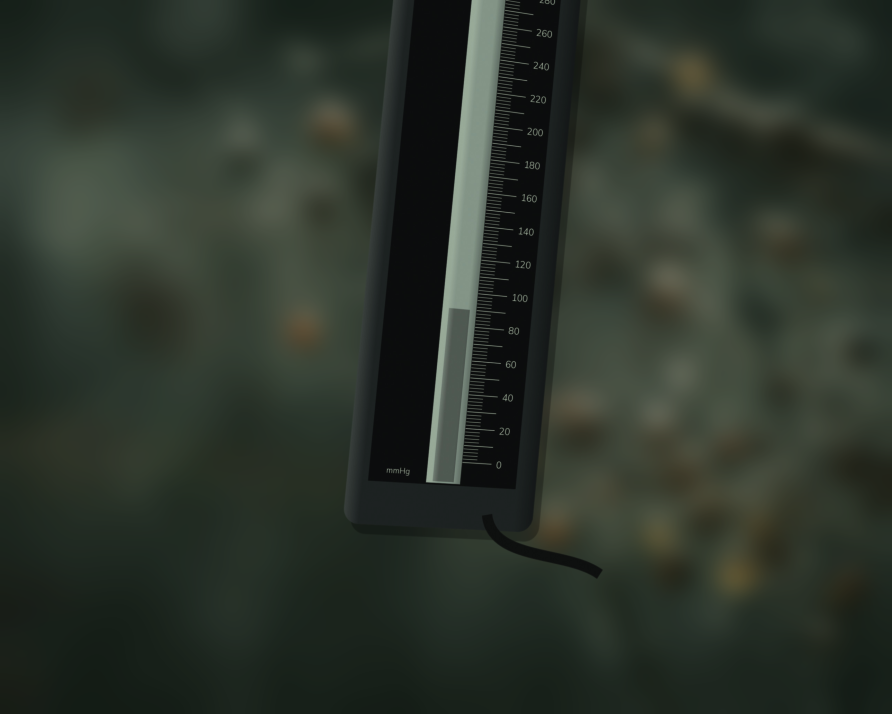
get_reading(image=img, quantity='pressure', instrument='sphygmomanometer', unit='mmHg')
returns 90 mmHg
